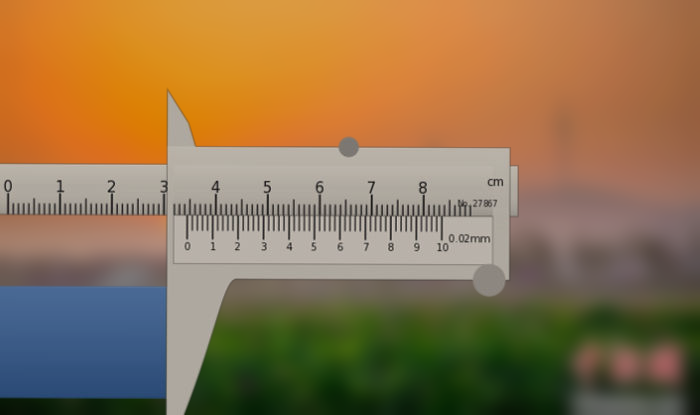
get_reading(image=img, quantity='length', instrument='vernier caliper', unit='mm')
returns 34.5 mm
